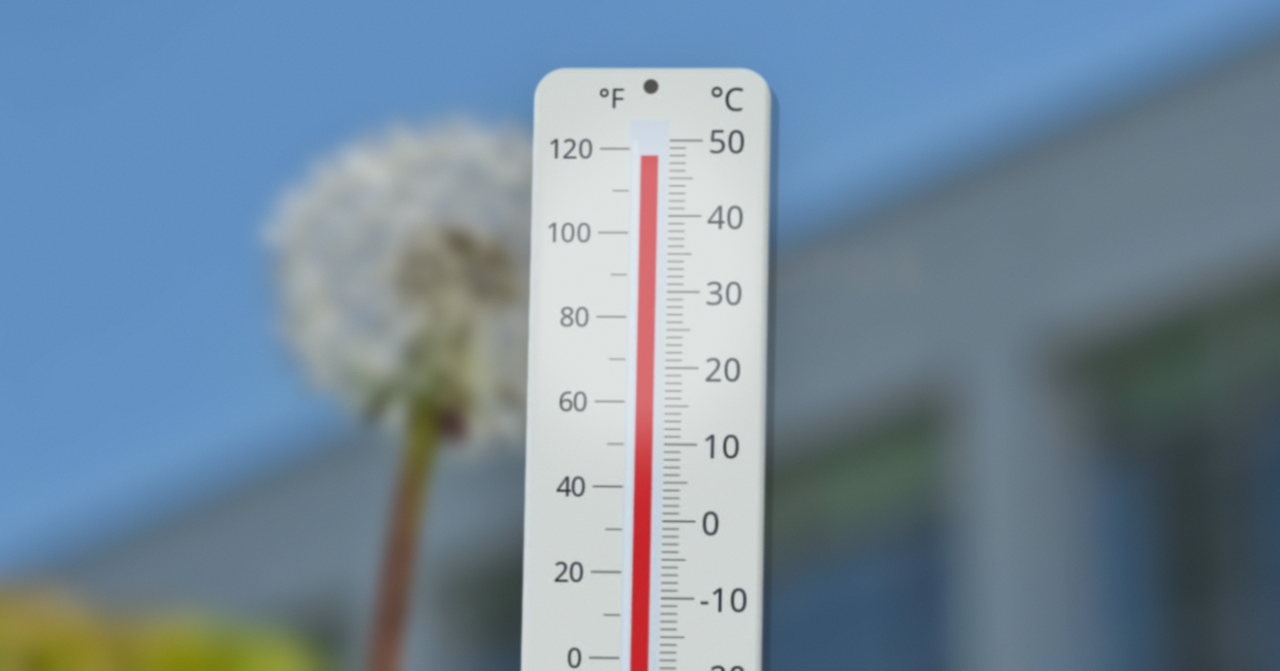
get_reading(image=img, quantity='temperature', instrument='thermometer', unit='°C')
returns 48 °C
